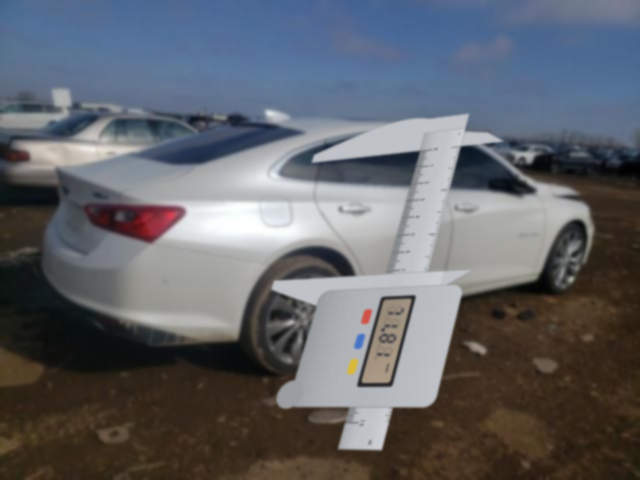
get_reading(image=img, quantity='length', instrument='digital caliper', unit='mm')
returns 71.81 mm
